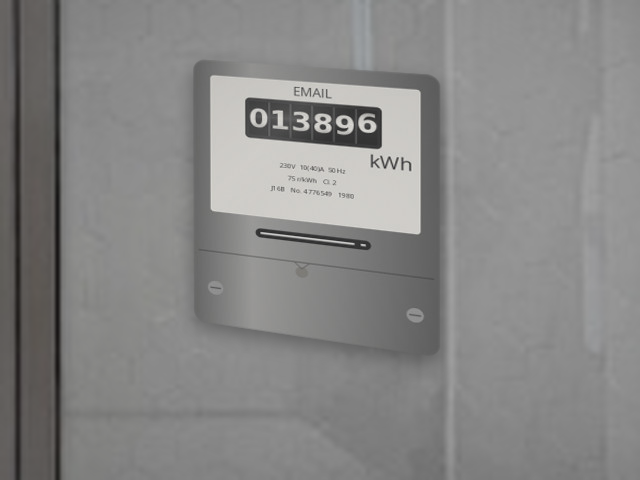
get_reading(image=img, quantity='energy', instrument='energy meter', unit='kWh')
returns 13896 kWh
